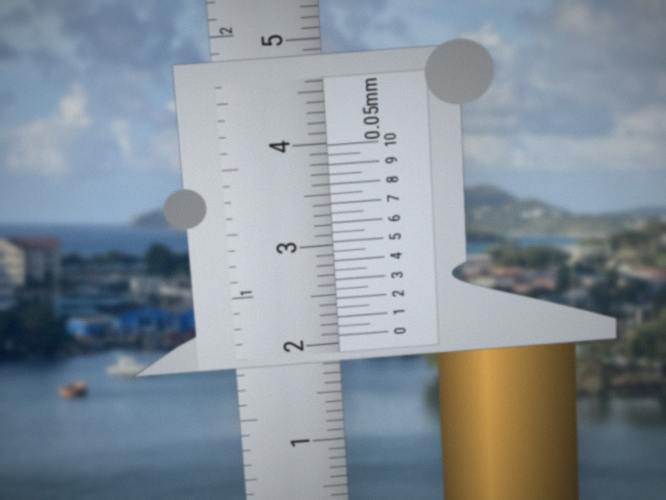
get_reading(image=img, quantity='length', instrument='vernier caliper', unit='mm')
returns 20.8 mm
